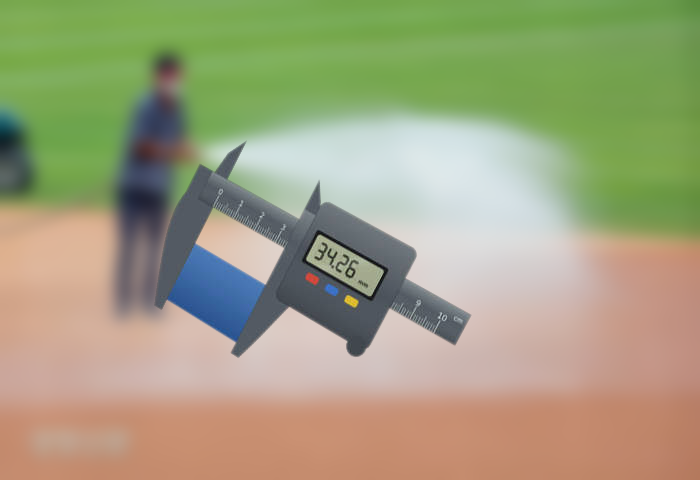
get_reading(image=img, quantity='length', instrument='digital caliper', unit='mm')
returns 34.26 mm
